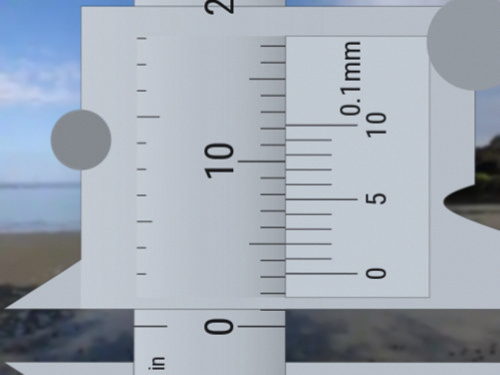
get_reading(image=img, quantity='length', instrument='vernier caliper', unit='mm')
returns 3.2 mm
